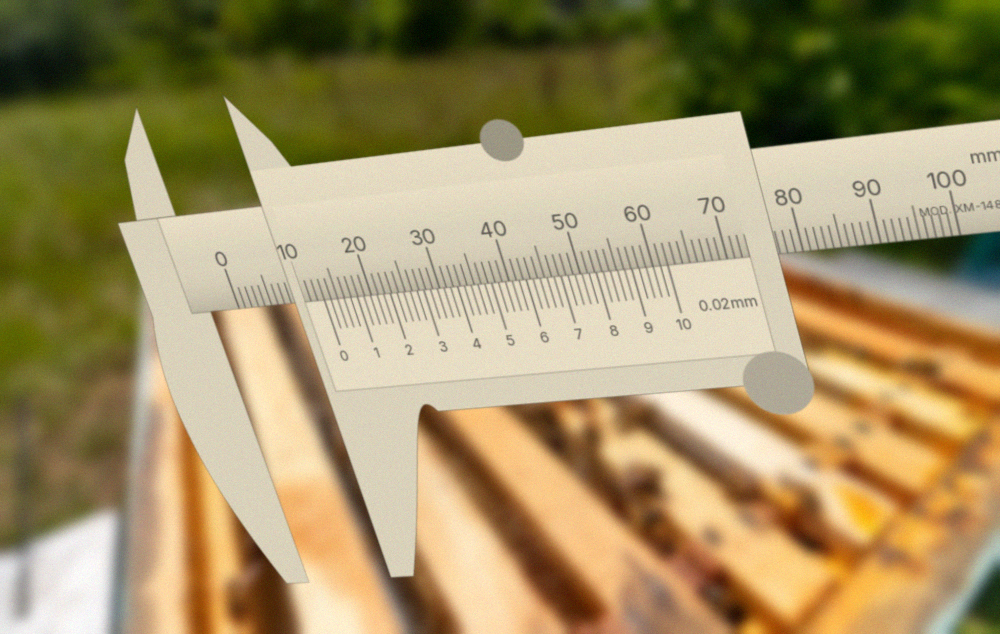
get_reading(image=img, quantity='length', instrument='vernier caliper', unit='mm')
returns 13.0 mm
